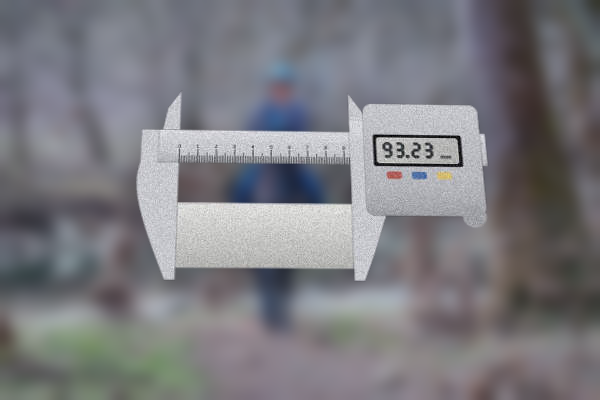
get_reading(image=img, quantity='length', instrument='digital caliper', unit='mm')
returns 93.23 mm
